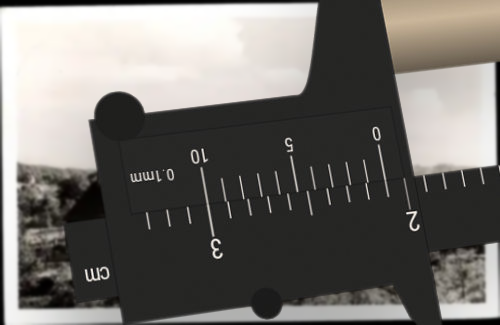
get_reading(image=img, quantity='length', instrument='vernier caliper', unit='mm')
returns 21.0 mm
